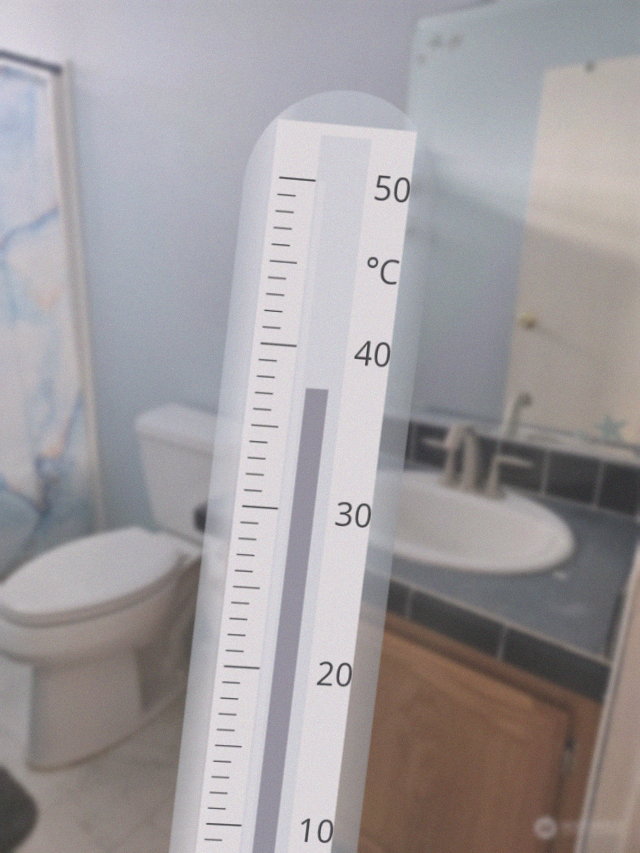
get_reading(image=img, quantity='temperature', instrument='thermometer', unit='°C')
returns 37.5 °C
